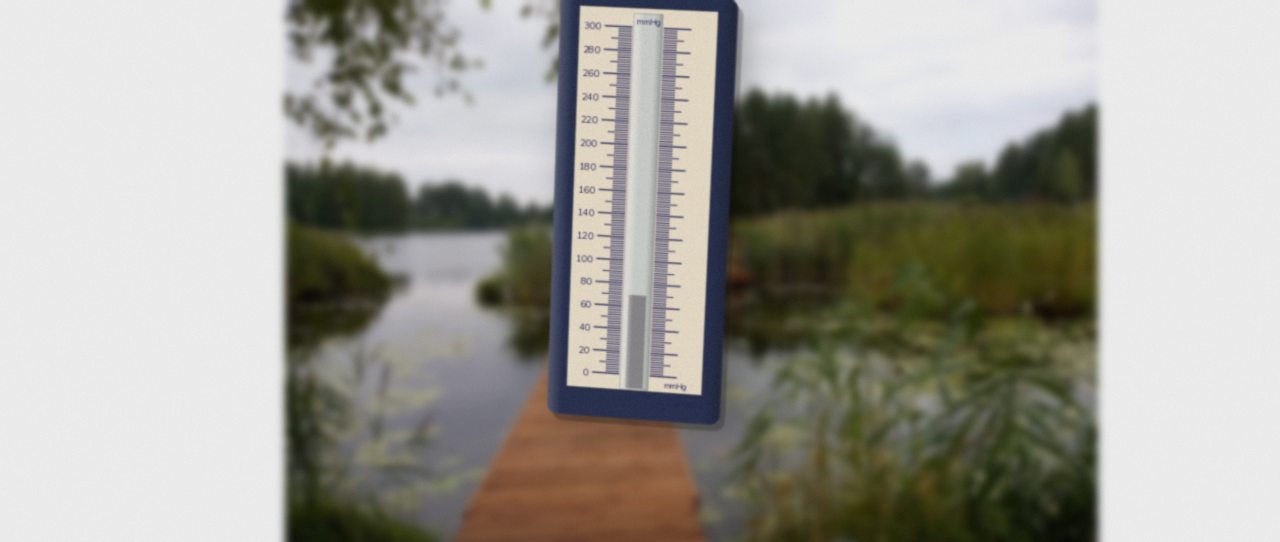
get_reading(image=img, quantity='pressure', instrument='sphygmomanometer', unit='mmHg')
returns 70 mmHg
